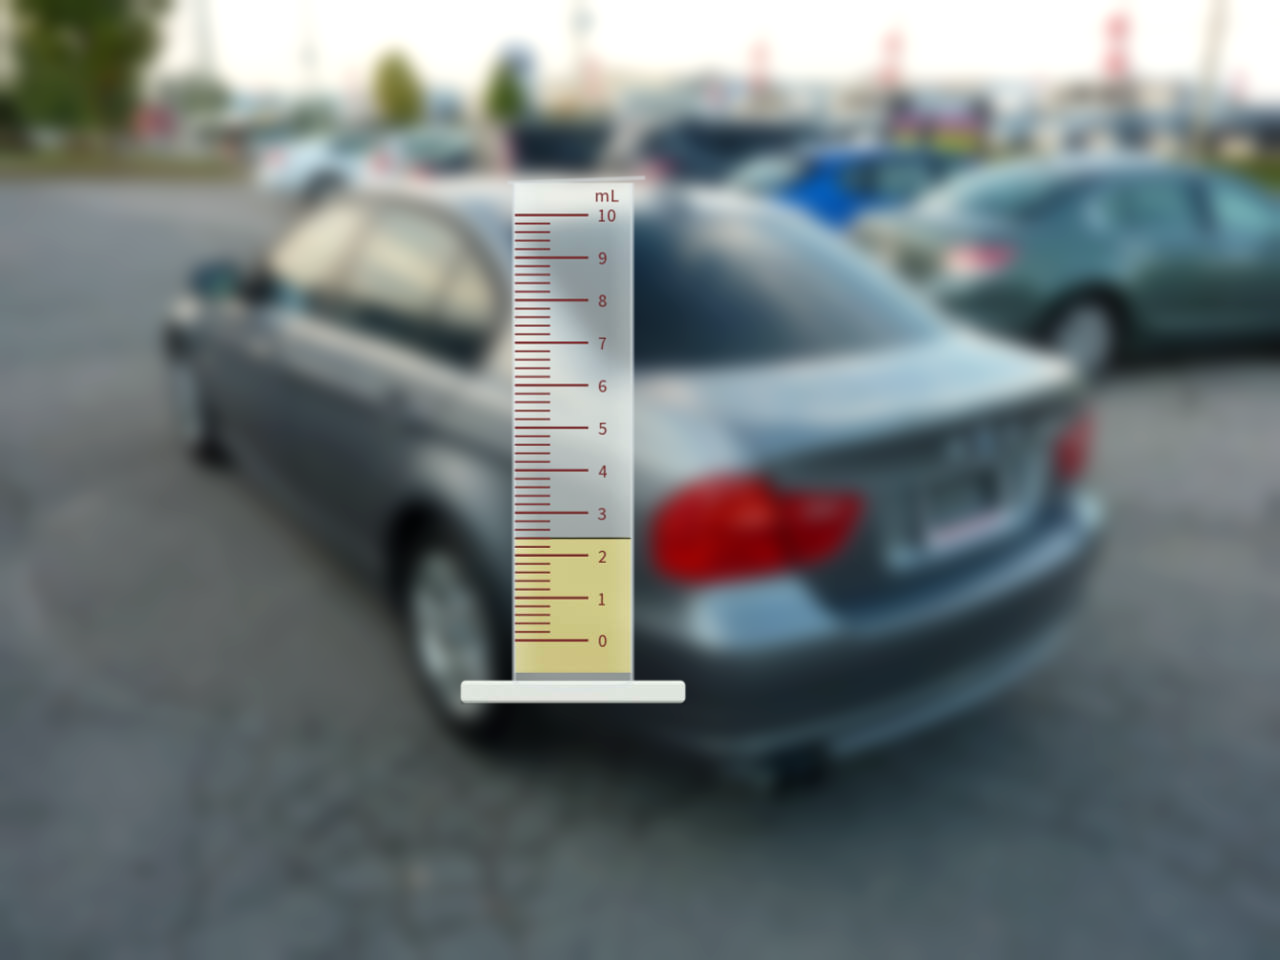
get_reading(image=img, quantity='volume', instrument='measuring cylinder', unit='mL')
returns 2.4 mL
